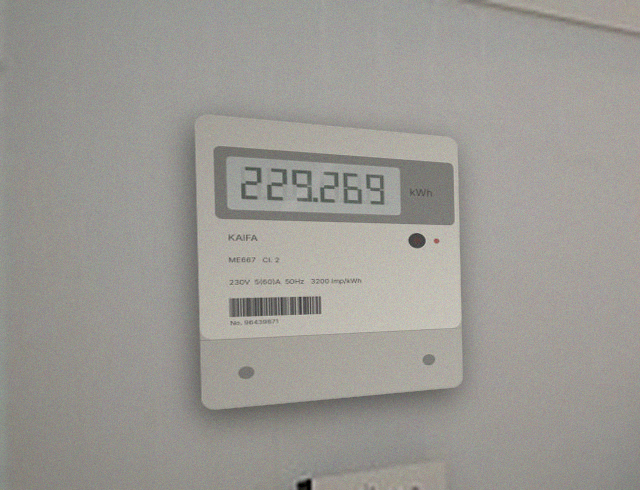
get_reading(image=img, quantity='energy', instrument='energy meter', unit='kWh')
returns 229.269 kWh
